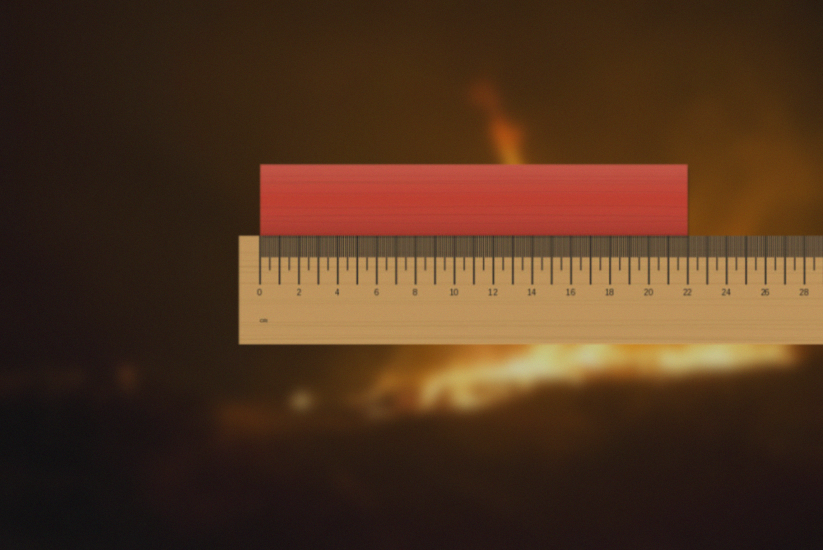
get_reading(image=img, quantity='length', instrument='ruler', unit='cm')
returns 22 cm
